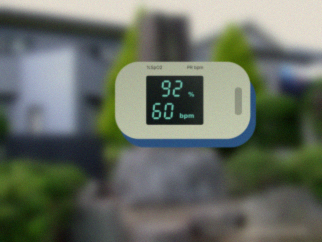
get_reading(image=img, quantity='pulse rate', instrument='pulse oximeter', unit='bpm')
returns 60 bpm
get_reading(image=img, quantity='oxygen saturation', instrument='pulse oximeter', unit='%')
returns 92 %
